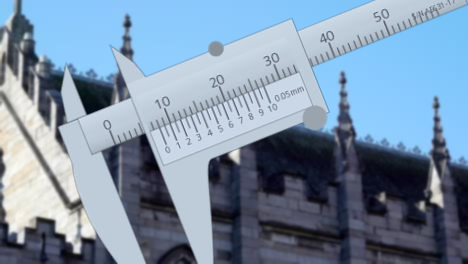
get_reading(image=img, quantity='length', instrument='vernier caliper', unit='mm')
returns 8.0 mm
